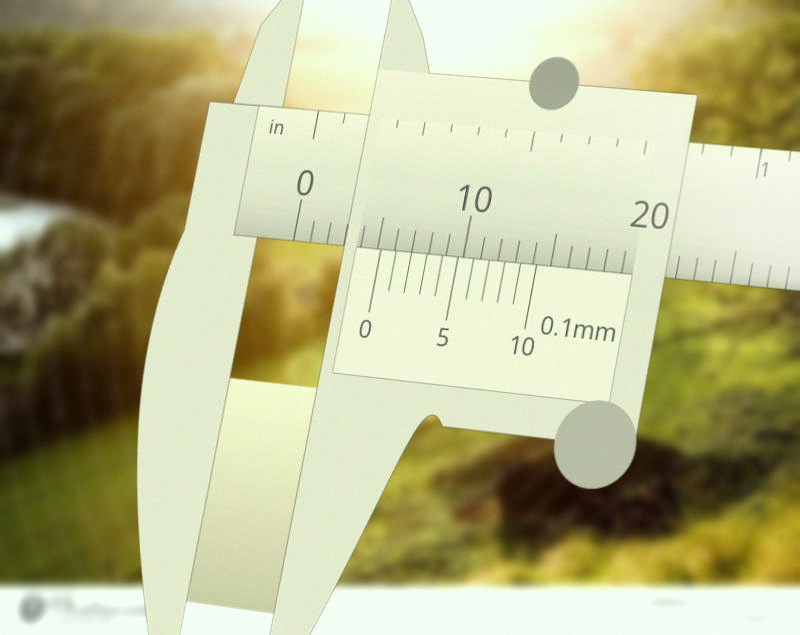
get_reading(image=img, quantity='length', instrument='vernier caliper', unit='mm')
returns 5.2 mm
